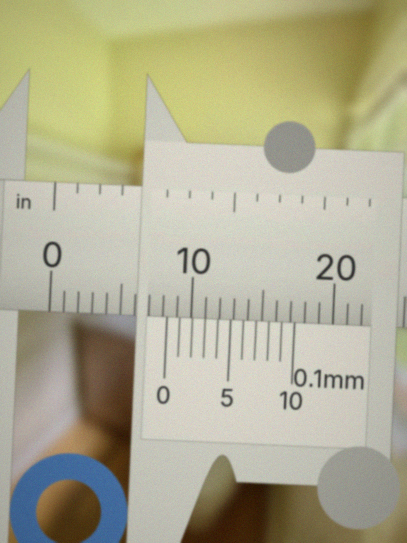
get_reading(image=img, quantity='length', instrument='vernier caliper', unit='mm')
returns 8.3 mm
